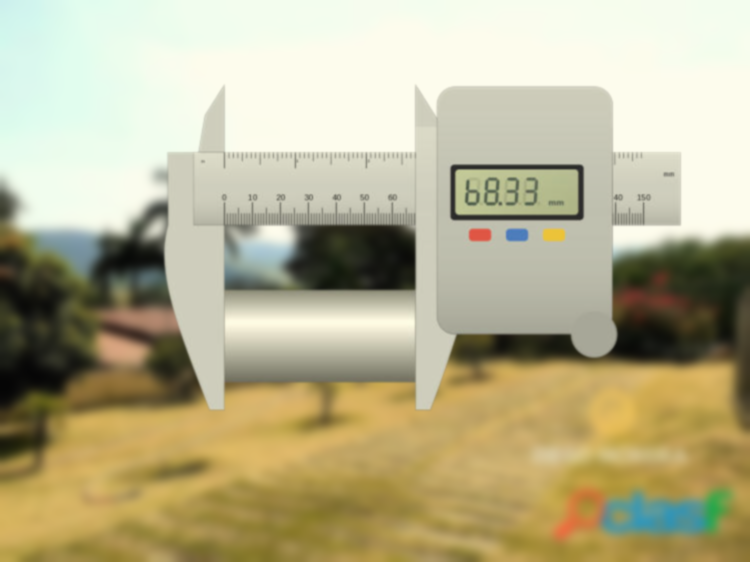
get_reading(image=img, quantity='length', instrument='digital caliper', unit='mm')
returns 68.33 mm
